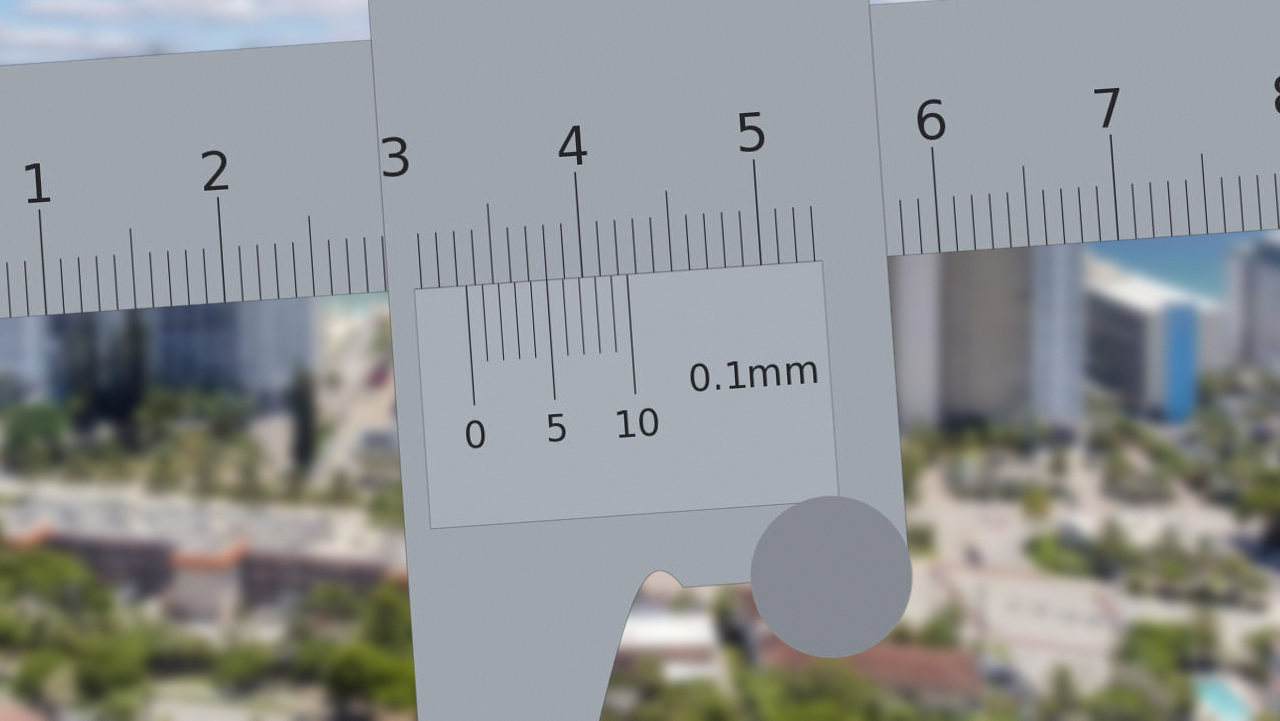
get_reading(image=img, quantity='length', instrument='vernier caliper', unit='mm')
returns 33.5 mm
